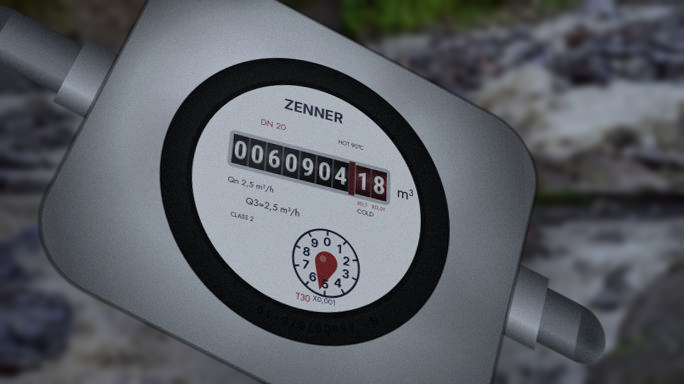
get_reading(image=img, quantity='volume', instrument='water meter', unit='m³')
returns 60904.185 m³
